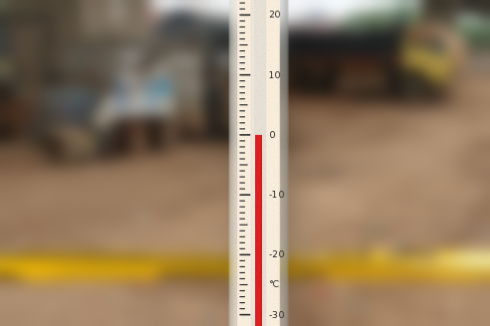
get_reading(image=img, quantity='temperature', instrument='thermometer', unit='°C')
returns 0 °C
